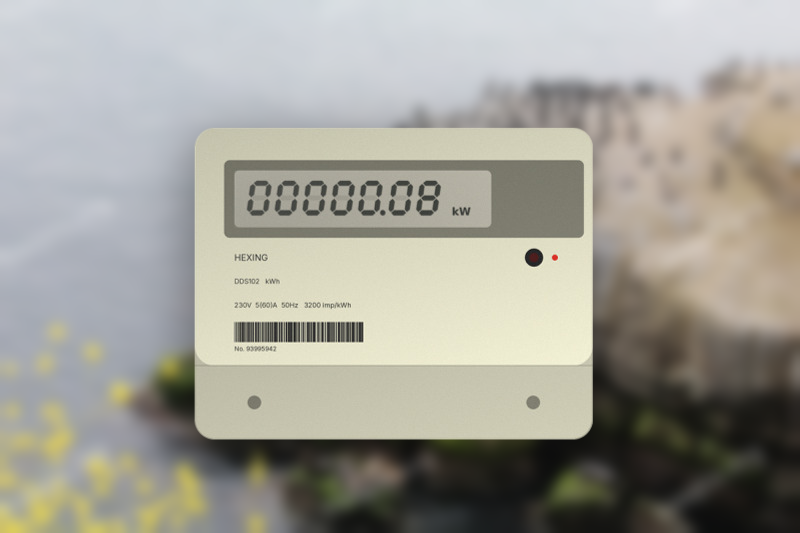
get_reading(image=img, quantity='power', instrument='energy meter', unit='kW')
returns 0.08 kW
